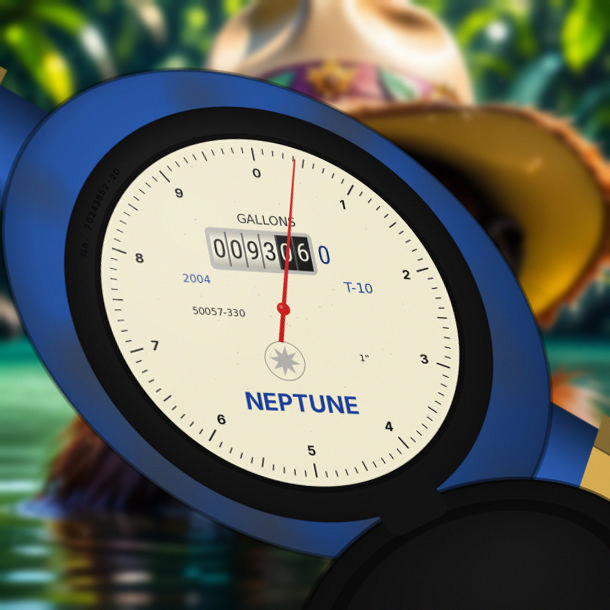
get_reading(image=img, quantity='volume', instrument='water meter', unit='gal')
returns 93060.4 gal
